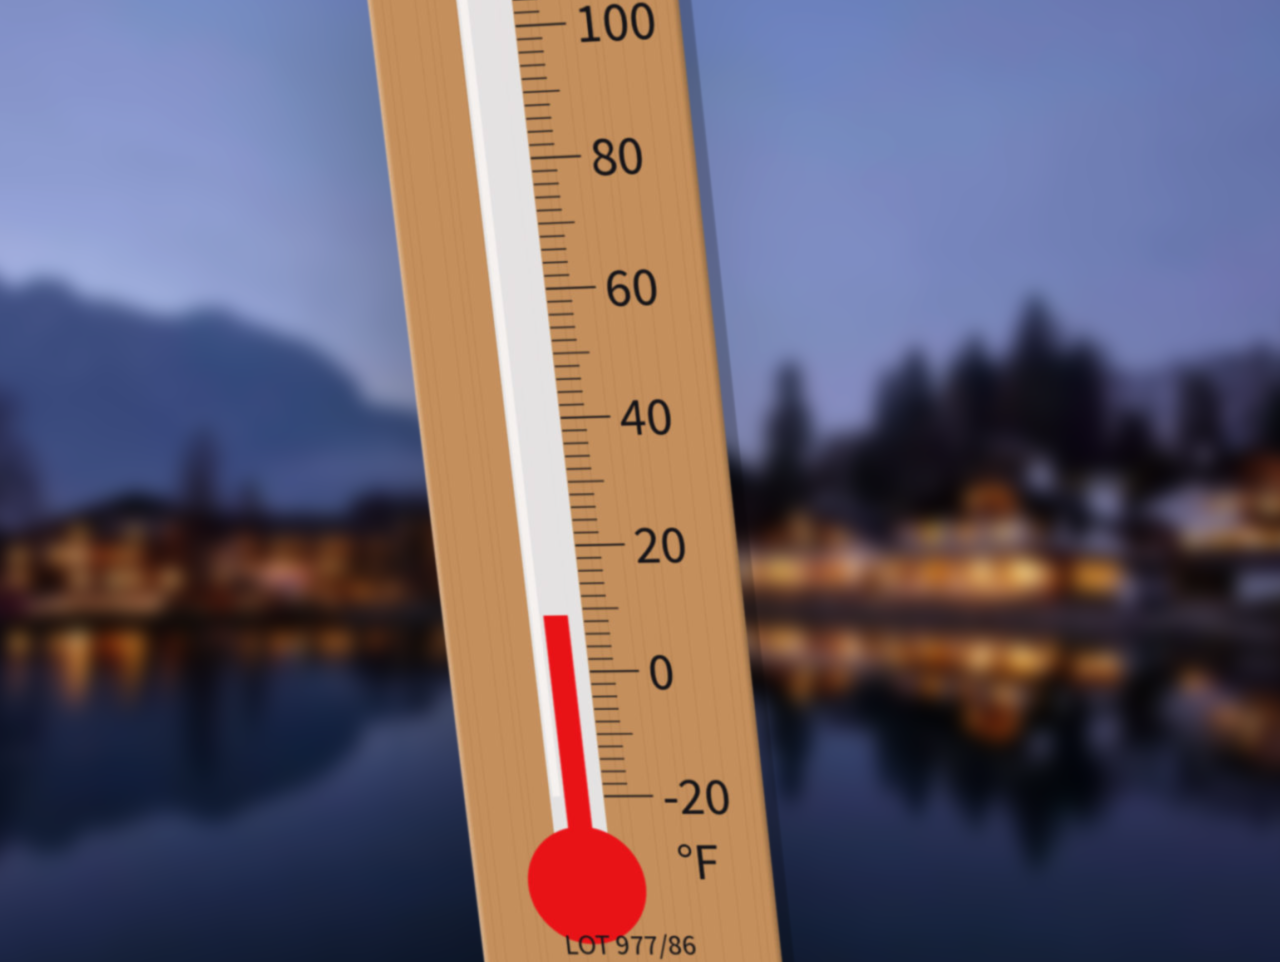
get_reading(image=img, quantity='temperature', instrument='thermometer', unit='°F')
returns 9 °F
